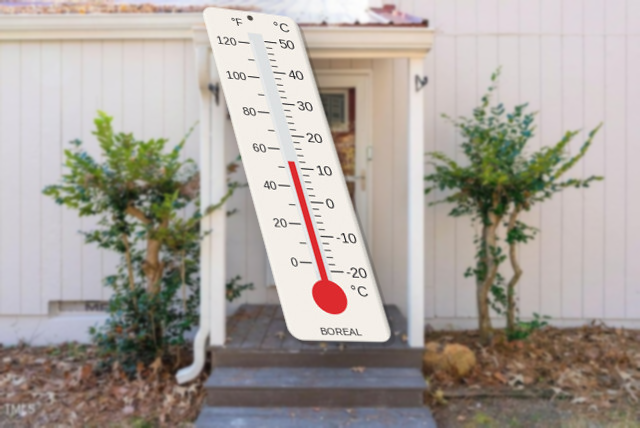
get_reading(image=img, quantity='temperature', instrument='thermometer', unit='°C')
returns 12 °C
